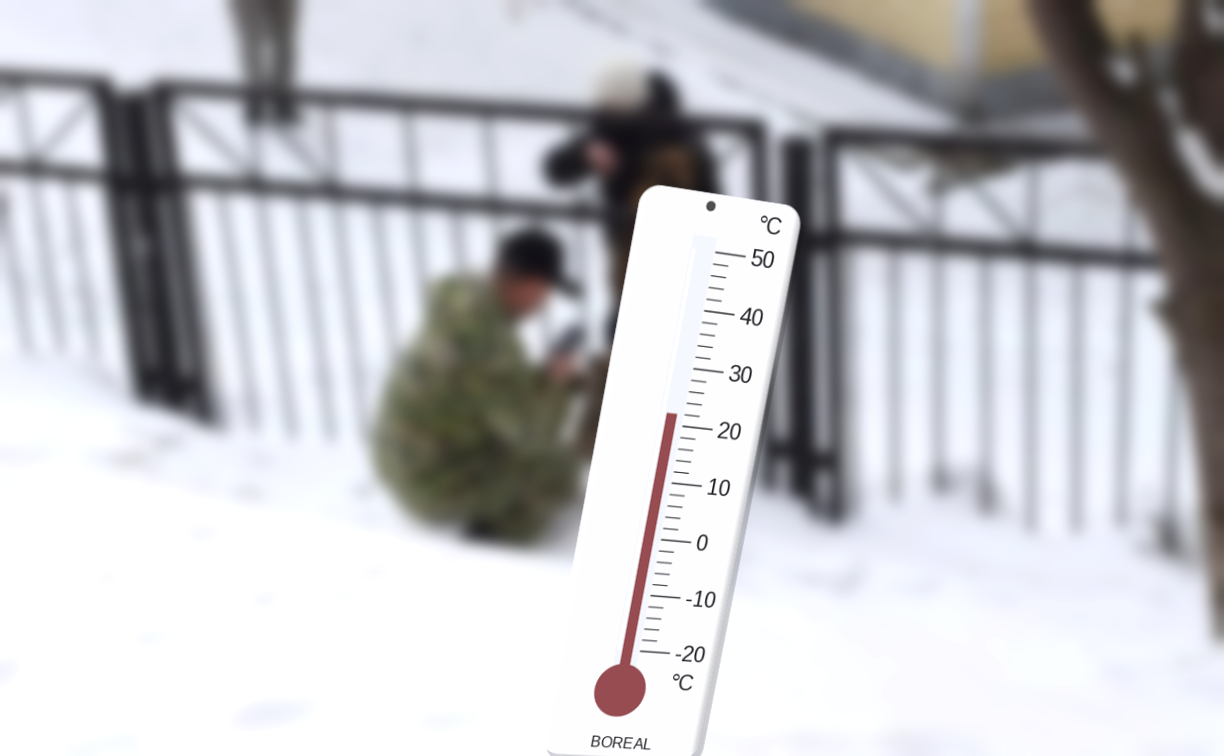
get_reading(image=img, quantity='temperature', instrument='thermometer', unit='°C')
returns 22 °C
